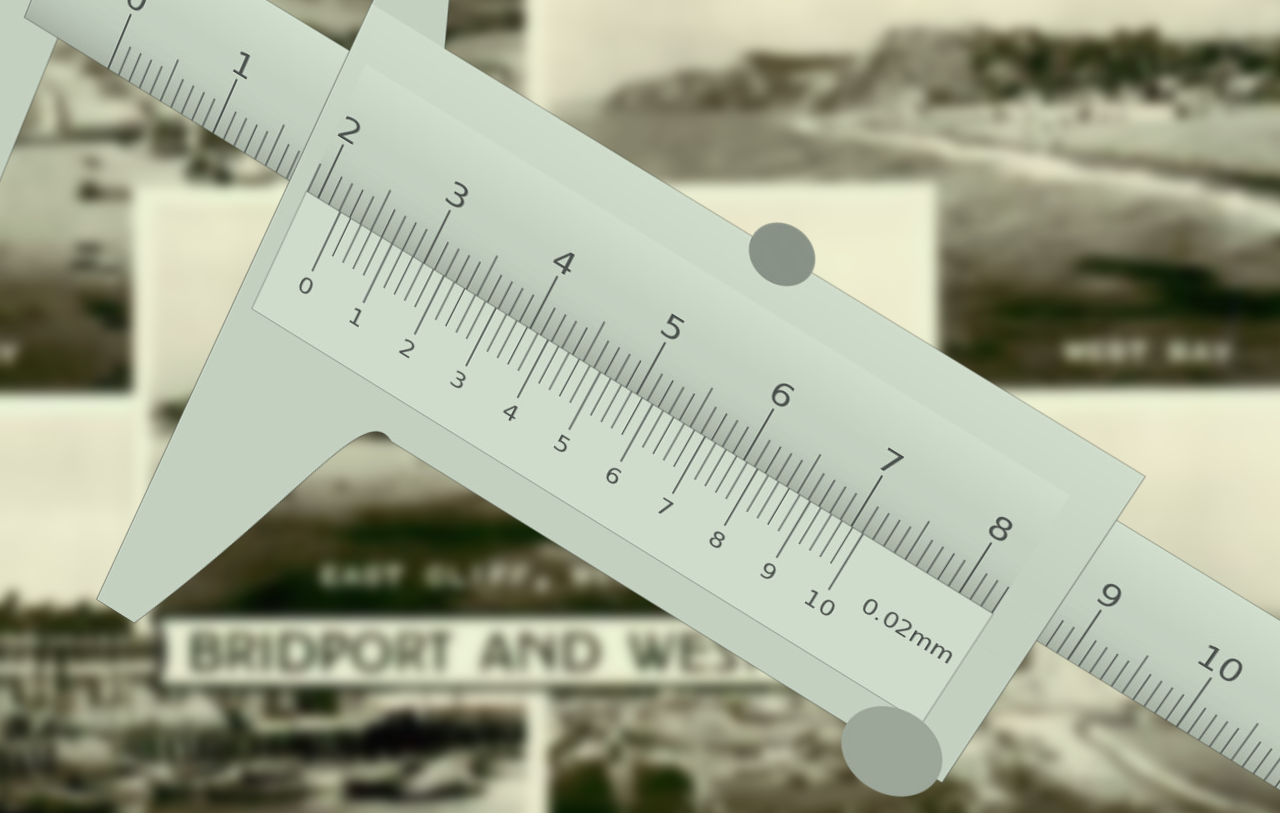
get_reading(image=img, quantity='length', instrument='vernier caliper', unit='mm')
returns 22.1 mm
